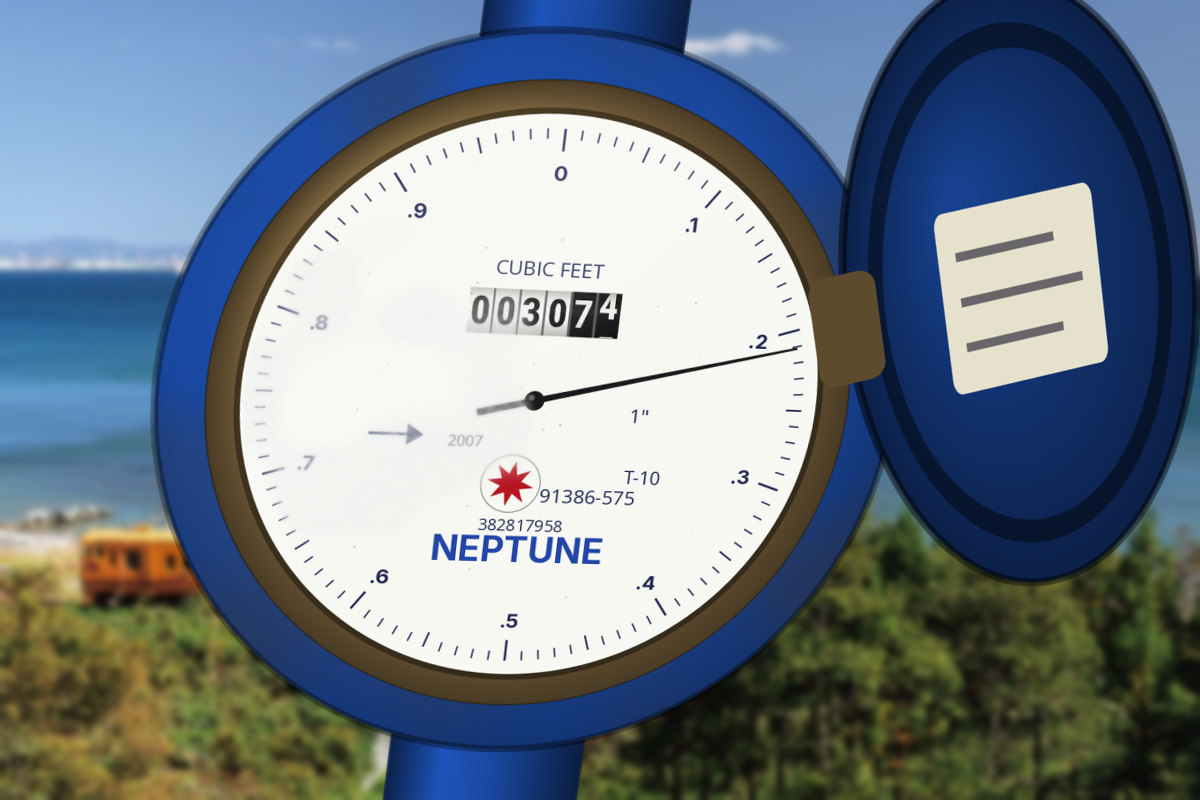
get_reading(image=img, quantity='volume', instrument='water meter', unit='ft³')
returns 3074.21 ft³
